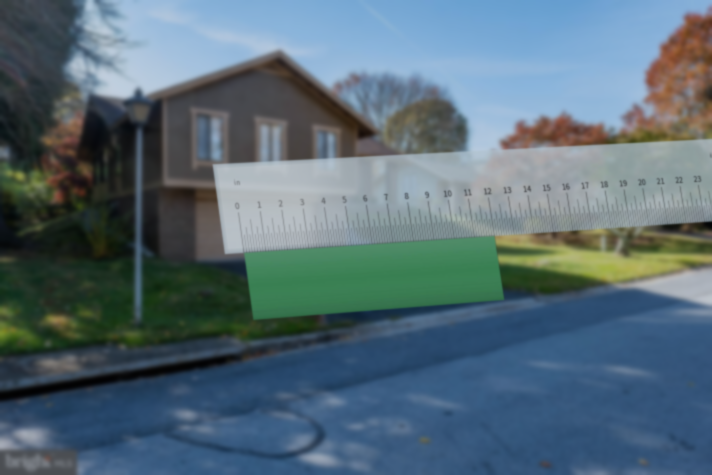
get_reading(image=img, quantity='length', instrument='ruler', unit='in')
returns 12 in
